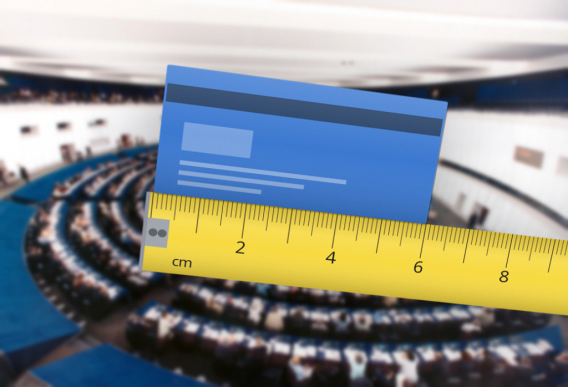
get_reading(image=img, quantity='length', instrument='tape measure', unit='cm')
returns 6 cm
